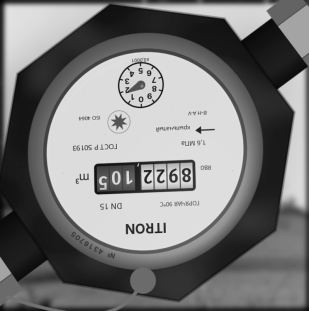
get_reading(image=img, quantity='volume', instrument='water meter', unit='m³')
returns 8922.1051 m³
